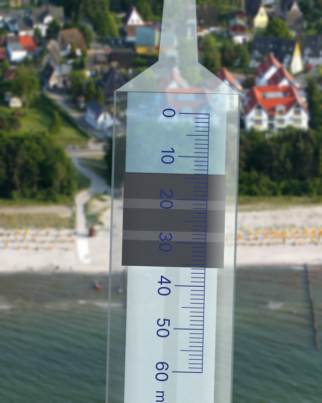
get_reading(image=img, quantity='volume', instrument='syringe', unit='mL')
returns 14 mL
